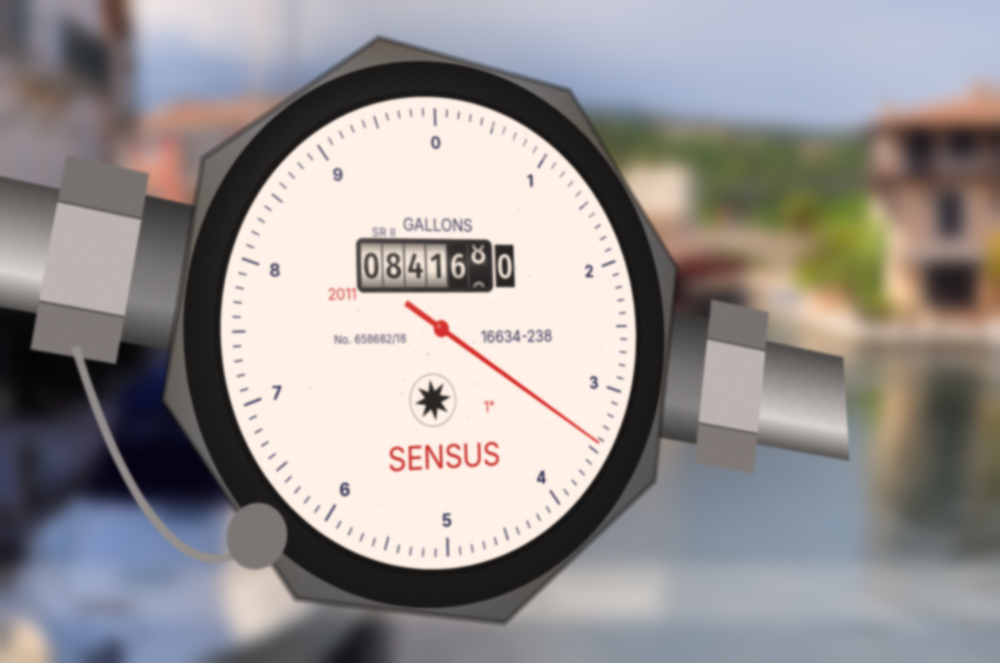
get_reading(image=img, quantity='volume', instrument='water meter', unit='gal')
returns 841683.4 gal
